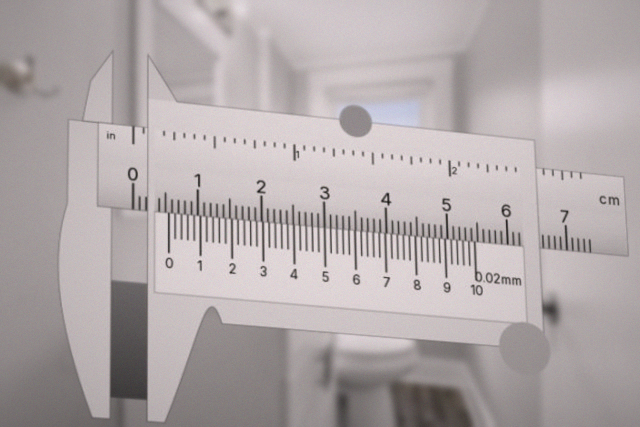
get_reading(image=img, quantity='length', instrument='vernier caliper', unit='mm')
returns 5.5 mm
